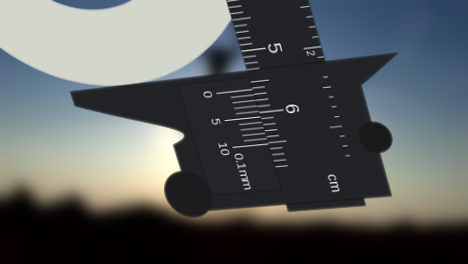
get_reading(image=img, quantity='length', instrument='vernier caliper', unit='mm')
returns 56.2 mm
